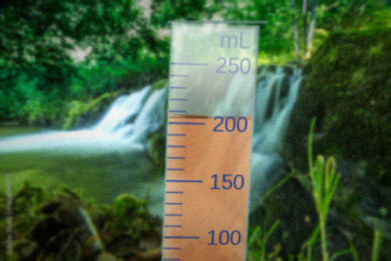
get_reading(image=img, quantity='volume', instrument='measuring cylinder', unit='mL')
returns 205 mL
